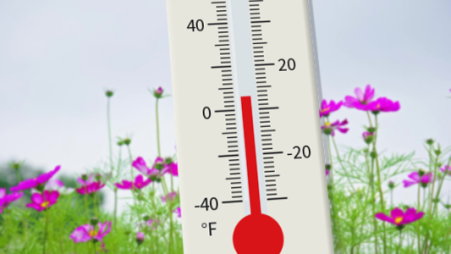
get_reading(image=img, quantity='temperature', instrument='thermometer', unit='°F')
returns 6 °F
